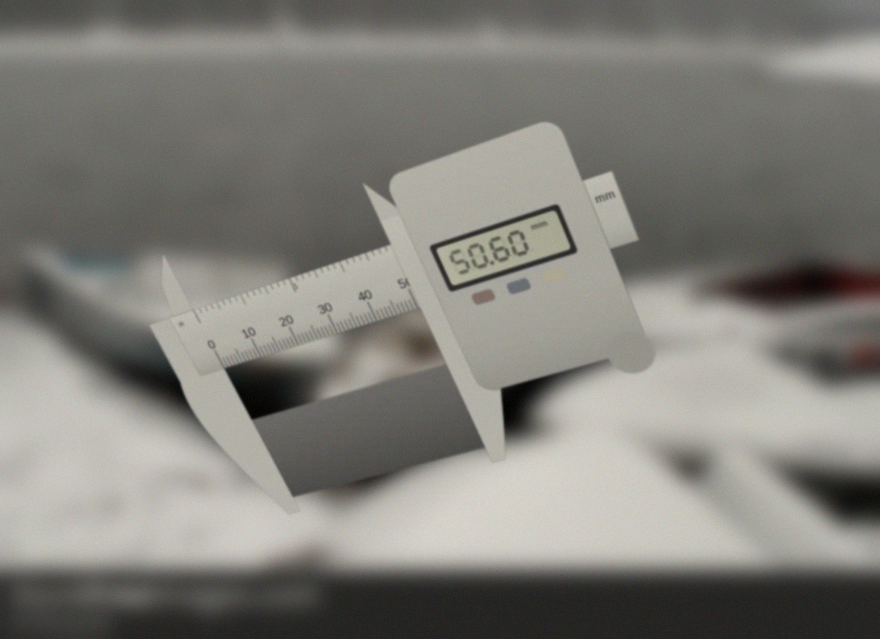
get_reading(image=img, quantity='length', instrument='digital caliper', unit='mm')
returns 50.60 mm
